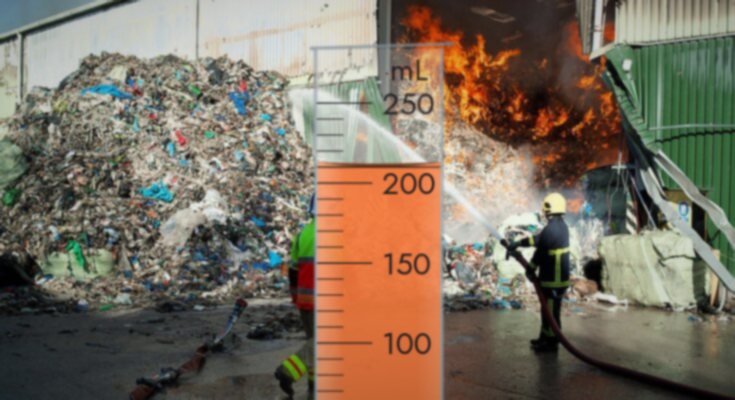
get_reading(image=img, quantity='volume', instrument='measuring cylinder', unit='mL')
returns 210 mL
